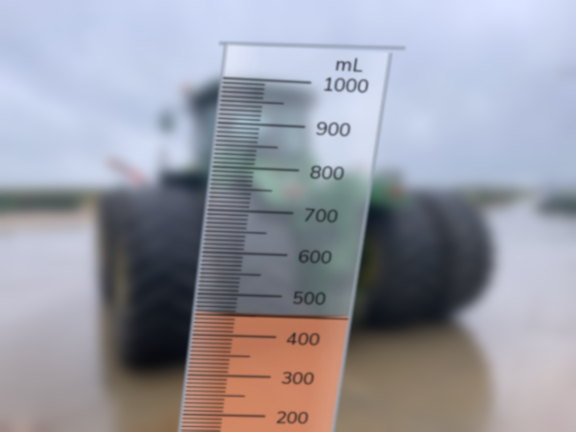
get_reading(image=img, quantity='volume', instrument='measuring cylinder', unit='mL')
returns 450 mL
